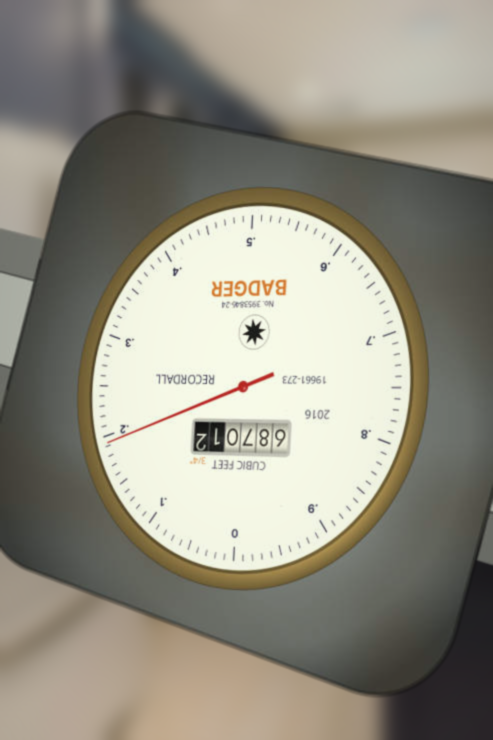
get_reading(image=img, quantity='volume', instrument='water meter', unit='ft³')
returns 687012.19 ft³
